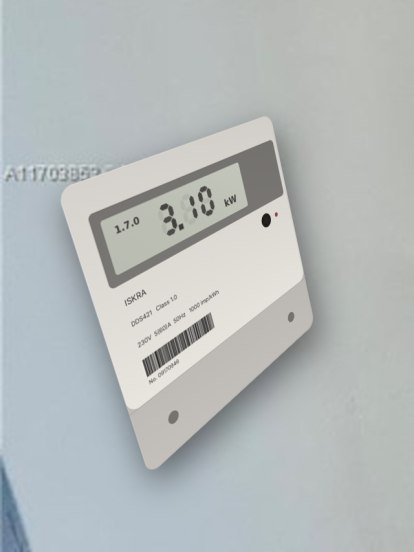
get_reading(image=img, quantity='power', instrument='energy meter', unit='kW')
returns 3.10 kW
